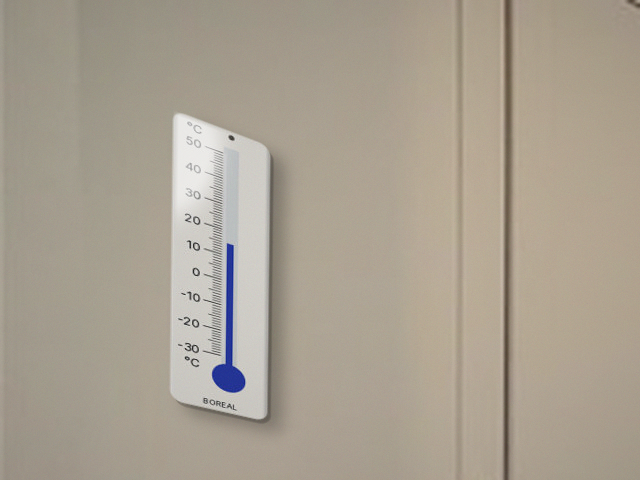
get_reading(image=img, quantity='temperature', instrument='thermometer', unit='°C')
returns 15 °C
